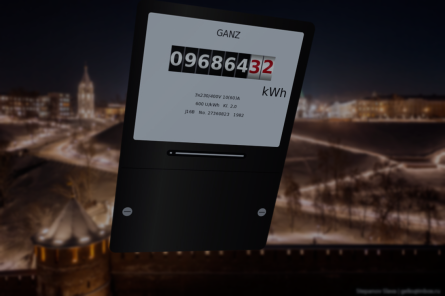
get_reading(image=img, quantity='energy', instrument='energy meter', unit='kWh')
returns 96864.32 kWh
